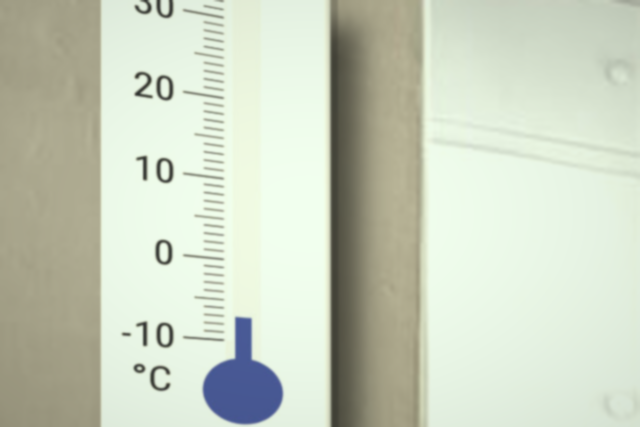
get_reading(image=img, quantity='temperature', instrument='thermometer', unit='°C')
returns -7 °C
